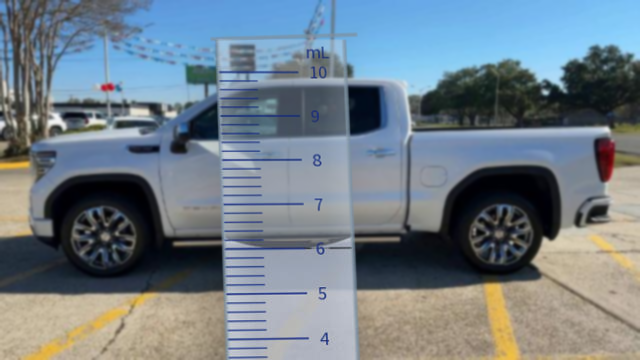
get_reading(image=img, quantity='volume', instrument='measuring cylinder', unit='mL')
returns 6 mL
